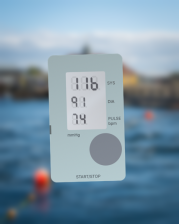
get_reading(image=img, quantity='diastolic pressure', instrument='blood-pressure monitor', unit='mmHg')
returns 91 mmHg
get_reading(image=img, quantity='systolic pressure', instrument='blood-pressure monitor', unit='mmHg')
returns 116 mmHg
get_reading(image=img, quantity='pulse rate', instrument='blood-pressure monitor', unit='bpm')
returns 74 bpm
